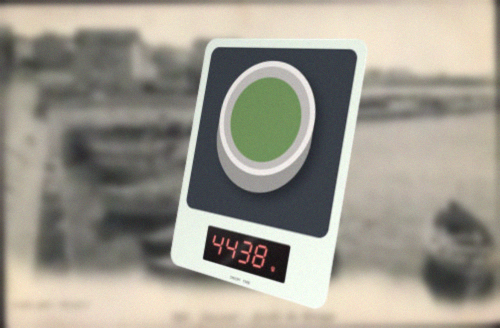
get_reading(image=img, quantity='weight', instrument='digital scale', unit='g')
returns 4438 g
